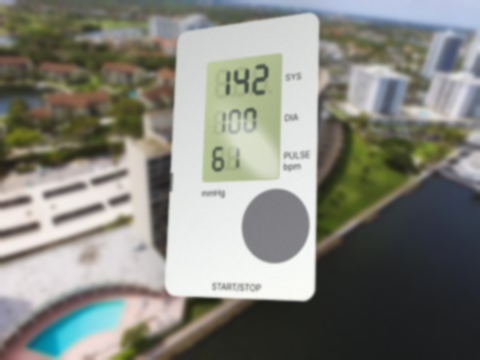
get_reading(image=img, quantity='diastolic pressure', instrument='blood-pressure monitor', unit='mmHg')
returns 100 mmHg
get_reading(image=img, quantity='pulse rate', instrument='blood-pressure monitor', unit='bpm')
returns 61 bpm
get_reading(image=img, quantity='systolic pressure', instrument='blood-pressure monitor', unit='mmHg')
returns 142 mmHg
